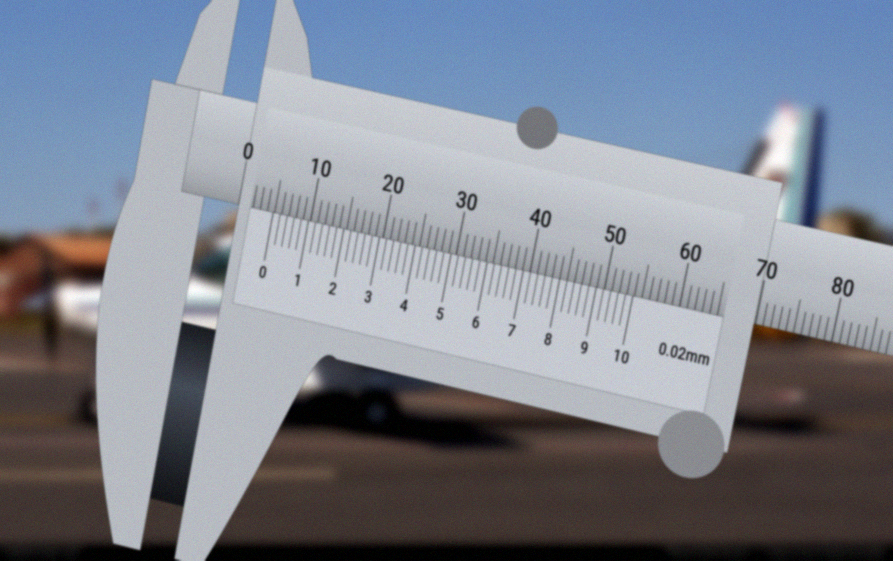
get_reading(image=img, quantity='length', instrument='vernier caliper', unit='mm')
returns 4.8 mm
